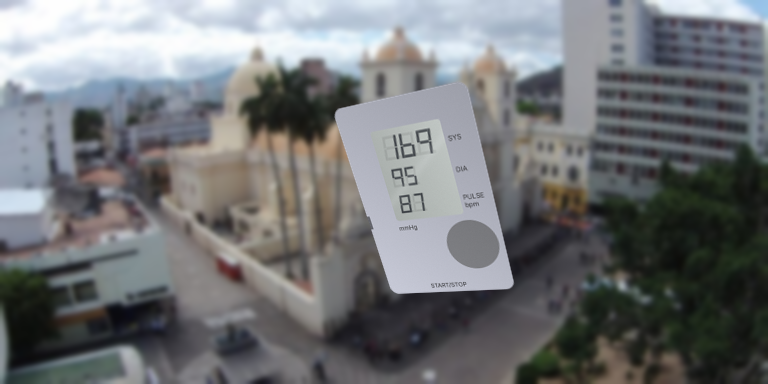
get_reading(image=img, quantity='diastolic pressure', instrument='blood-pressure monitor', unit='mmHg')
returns 95 mmHg
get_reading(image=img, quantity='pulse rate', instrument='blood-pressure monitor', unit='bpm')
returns 87 bpm
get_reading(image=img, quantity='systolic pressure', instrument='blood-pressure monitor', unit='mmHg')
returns 169 mmHg
